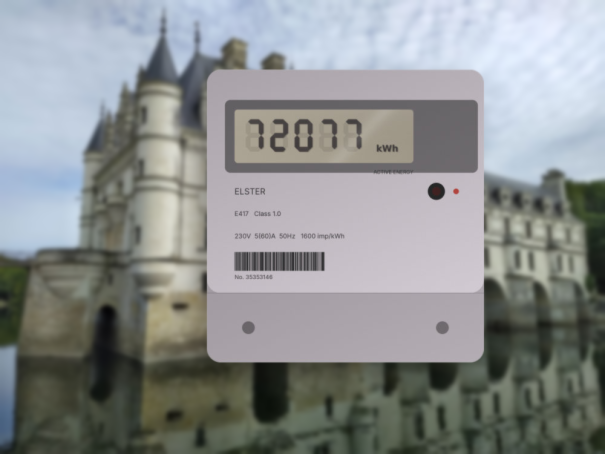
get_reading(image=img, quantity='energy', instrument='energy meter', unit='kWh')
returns 72077 kWh
